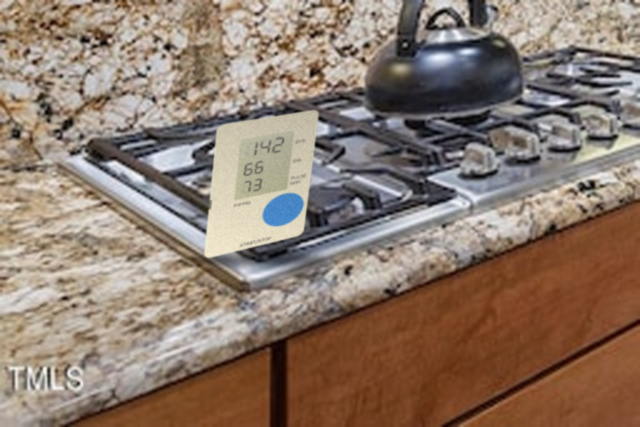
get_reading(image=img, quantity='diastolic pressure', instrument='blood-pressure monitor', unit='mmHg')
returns 66 mmHg
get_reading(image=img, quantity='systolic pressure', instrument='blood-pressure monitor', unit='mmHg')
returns 142 mmHg
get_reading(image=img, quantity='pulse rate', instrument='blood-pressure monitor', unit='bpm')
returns 73 bpm
